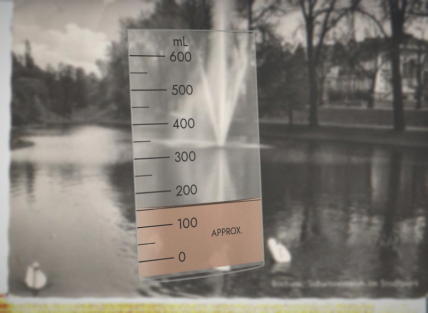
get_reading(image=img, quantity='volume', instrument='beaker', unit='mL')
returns 150 mL
